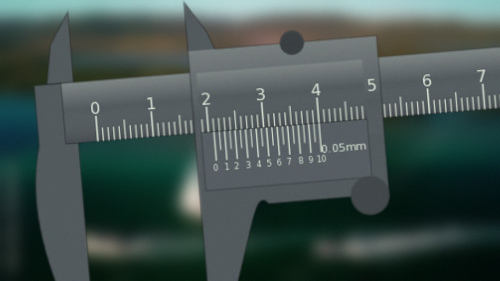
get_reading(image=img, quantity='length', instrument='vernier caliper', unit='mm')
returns 21.0 mm
